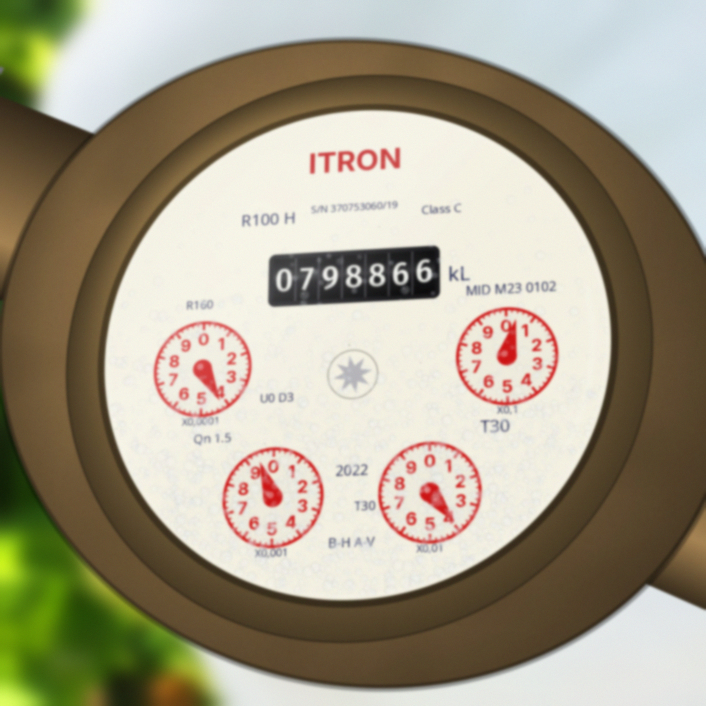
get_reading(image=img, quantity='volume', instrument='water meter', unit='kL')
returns 798866.0394 kL
